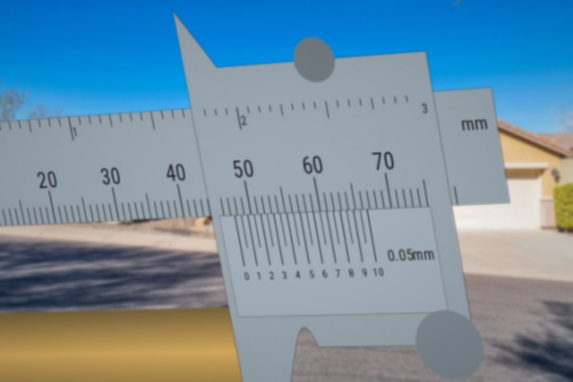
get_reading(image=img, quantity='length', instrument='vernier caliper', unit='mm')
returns 47.6 mm
